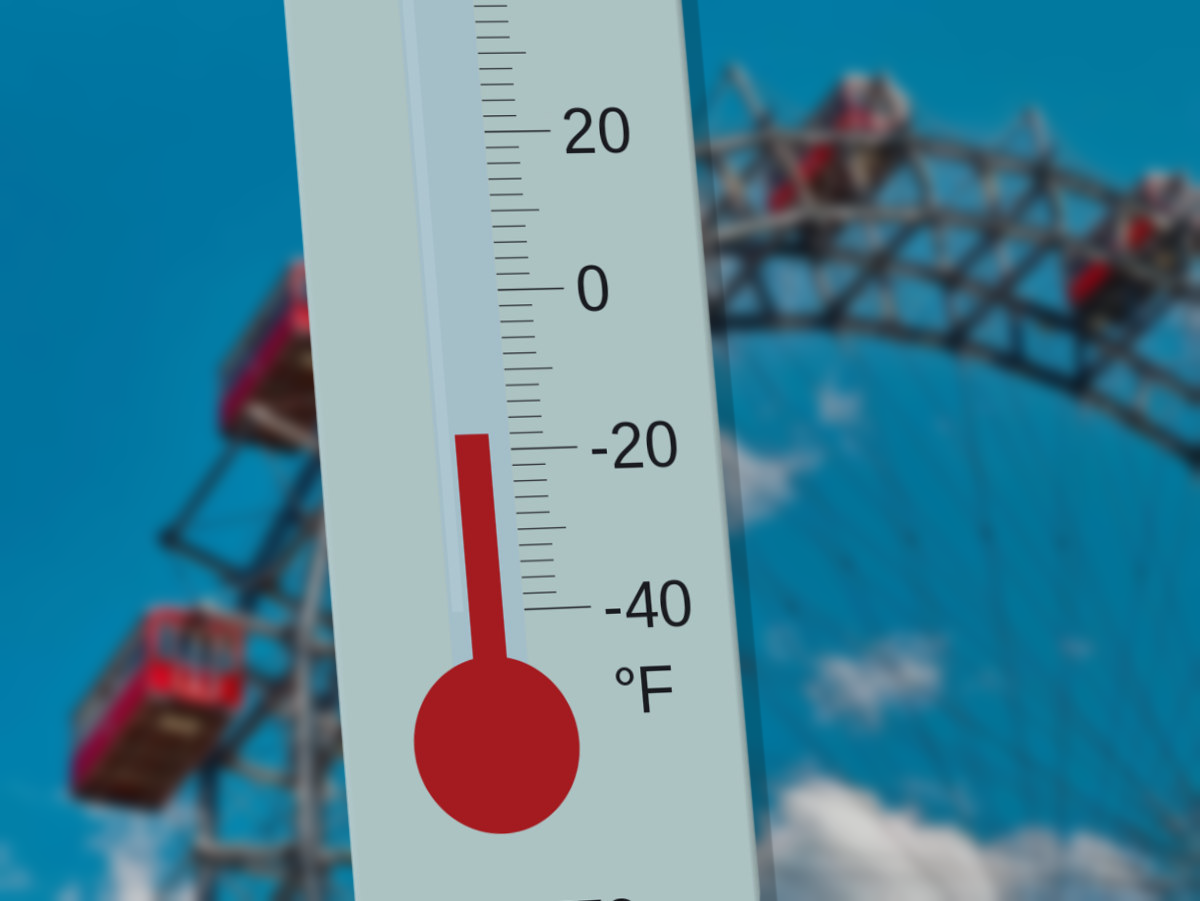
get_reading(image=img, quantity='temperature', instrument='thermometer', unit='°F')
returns -18 °F
